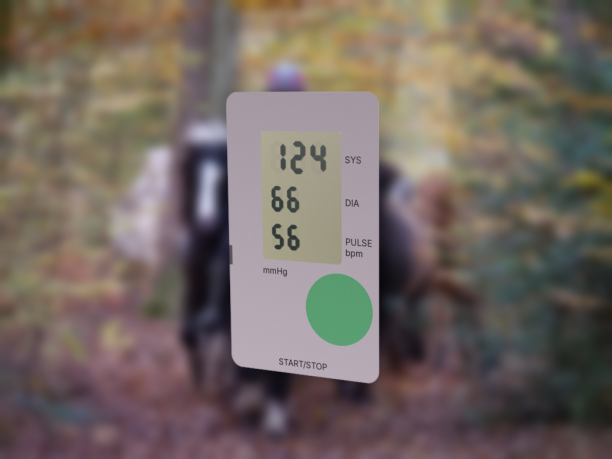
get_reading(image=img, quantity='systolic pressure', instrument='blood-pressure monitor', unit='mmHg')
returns 124 mmHg
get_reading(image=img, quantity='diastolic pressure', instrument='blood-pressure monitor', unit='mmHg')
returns 66 mmHg
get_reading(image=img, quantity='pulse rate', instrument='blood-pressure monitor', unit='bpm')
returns 56 bpm
